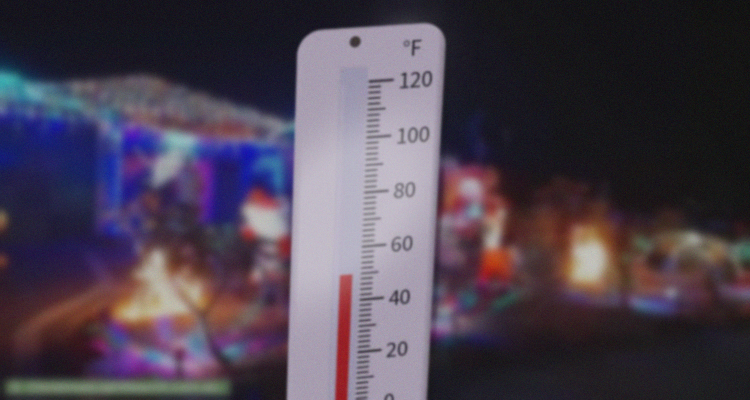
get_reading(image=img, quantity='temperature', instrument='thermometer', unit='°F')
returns 50 °F
